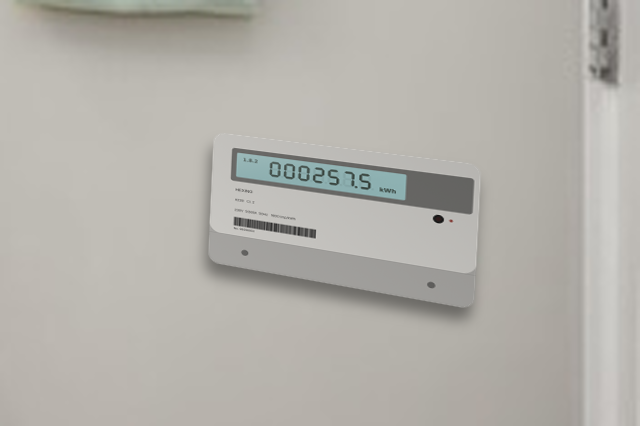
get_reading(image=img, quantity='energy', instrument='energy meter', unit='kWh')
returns 257.5 kWh
